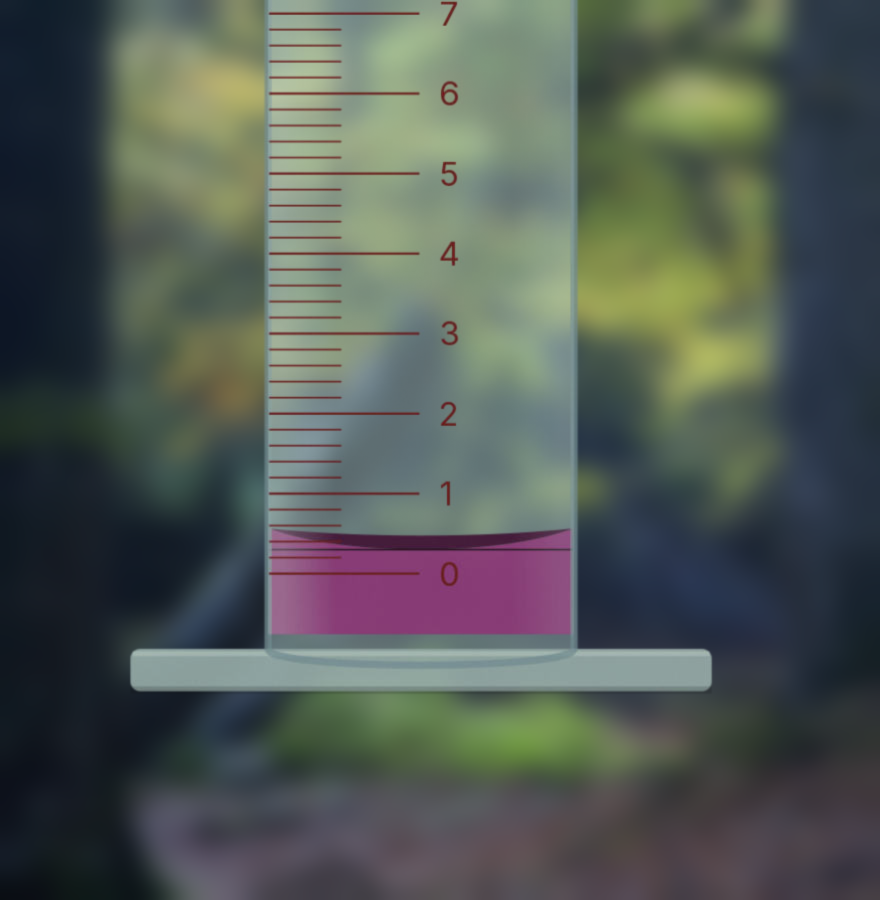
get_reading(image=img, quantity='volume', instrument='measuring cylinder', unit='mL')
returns 0.3 mL
